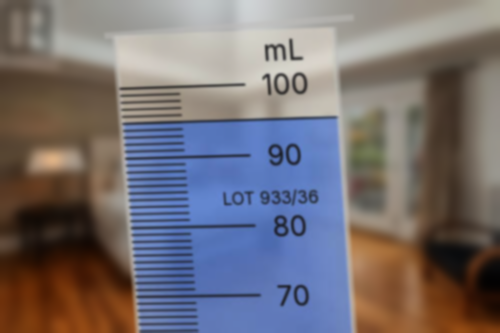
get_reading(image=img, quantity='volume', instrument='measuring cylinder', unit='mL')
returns 95 mL
